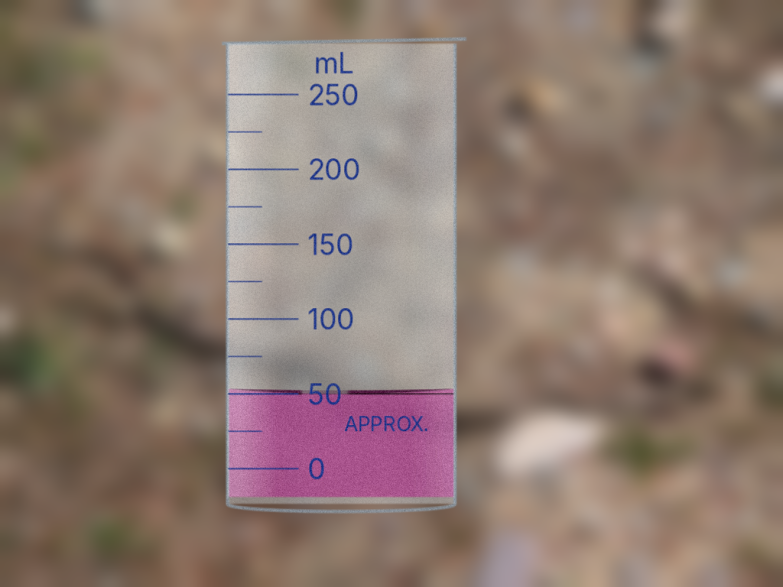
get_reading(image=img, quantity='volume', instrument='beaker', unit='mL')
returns 50 mL
